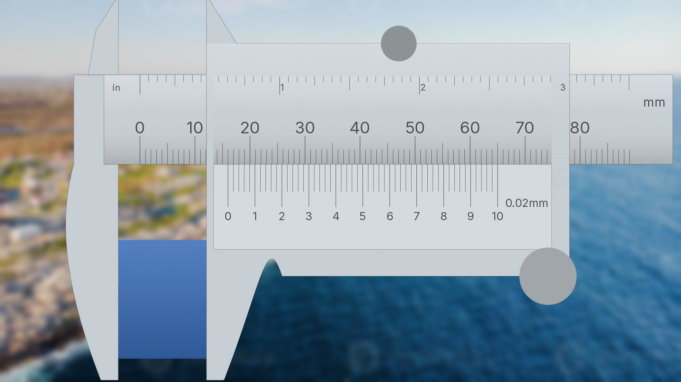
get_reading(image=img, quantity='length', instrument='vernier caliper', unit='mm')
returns 16.0 mm
